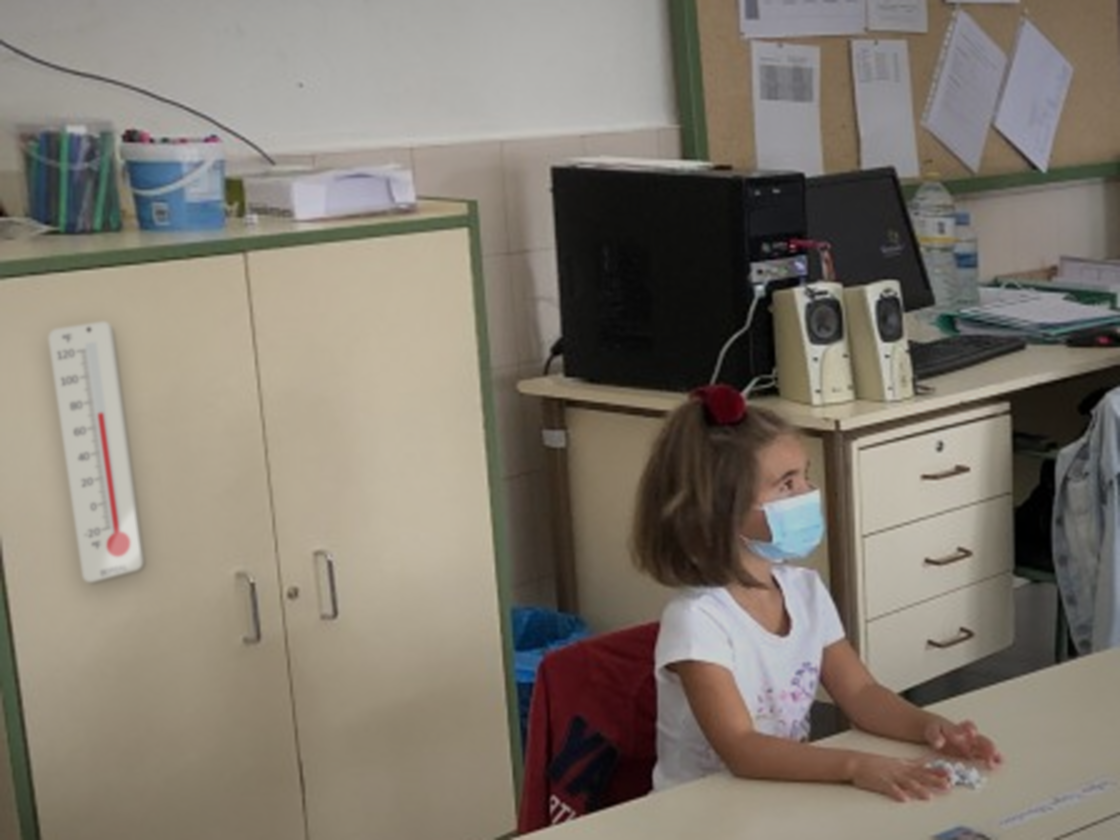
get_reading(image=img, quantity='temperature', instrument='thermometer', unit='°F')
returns 70 °F
